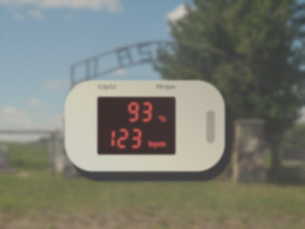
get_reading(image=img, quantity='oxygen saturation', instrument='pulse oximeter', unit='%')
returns 93 %
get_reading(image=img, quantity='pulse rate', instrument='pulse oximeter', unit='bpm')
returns 123 bpm
